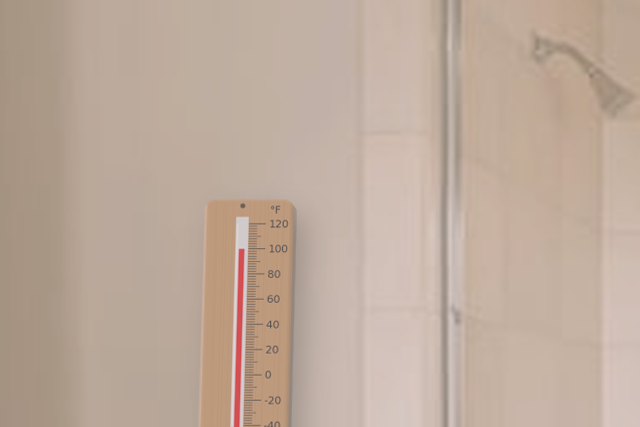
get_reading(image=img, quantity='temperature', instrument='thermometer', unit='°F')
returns 100 °F
